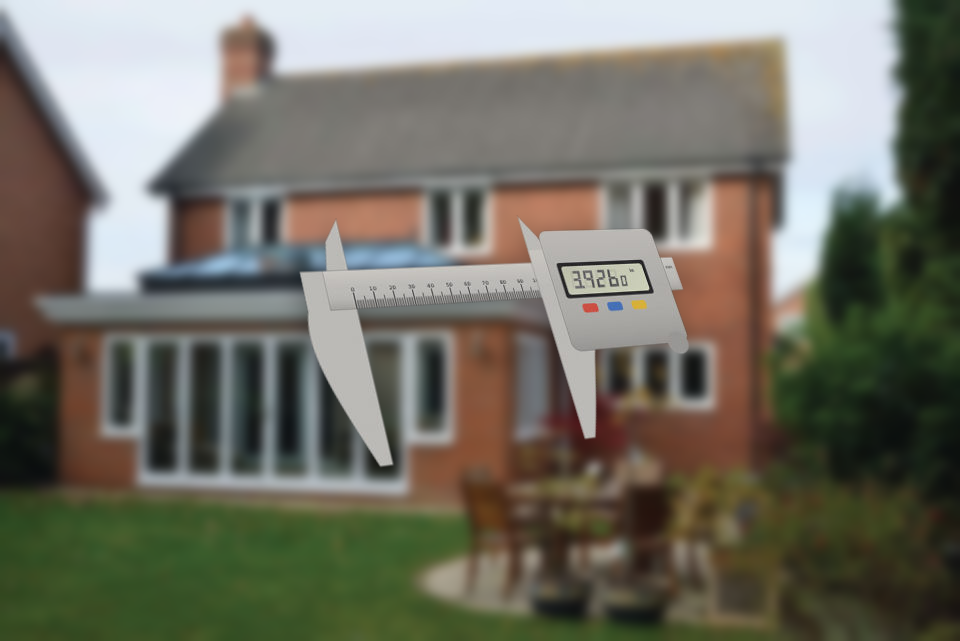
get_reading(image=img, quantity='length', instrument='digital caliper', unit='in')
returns 3.9260 in
